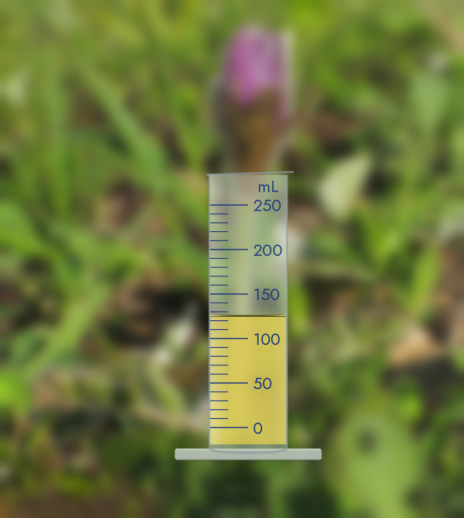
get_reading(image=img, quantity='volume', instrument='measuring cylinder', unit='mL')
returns 125 mL
